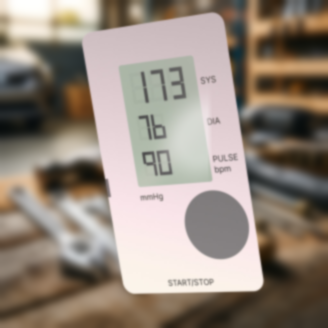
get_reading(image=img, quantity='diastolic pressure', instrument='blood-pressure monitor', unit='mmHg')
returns 76 mmHg
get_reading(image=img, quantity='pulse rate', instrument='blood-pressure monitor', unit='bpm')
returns 90 bpm
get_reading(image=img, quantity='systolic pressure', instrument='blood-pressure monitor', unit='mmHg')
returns 173 mmHg
